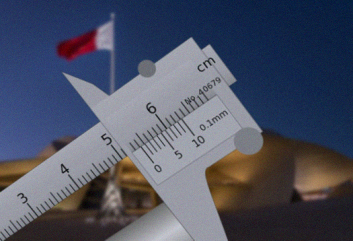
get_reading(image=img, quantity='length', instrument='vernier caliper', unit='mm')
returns 54.2 mm
